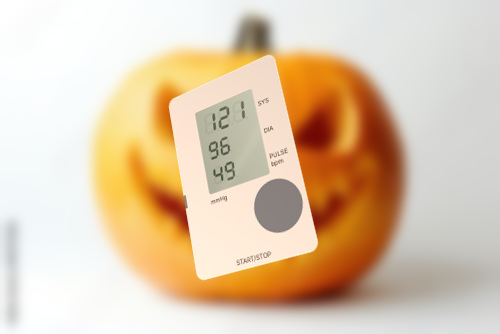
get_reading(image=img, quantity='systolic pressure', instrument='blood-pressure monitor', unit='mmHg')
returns 121 mmHg
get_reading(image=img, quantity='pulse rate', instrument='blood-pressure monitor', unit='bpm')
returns 49 bpm
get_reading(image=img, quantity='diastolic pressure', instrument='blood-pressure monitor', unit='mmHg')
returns 96 mmHg
